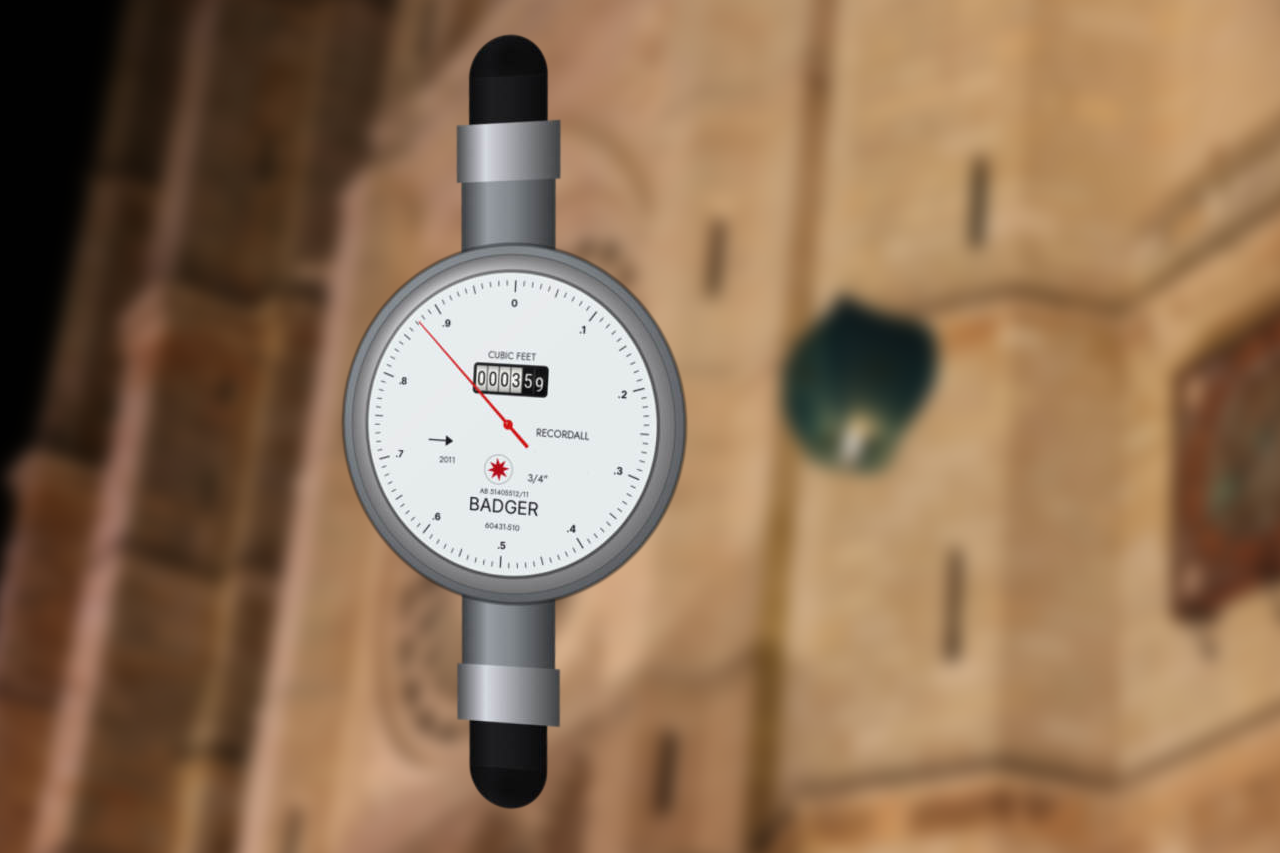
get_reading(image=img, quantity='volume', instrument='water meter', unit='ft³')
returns 358.87 ft³
